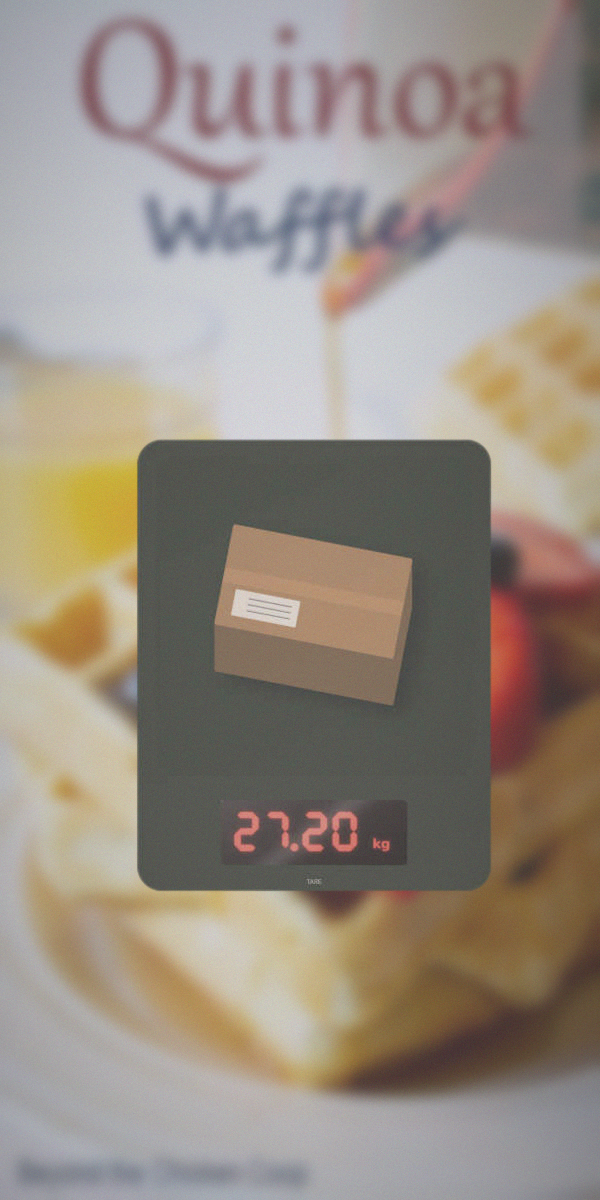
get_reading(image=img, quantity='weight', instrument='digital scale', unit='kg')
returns 27.20 kg
